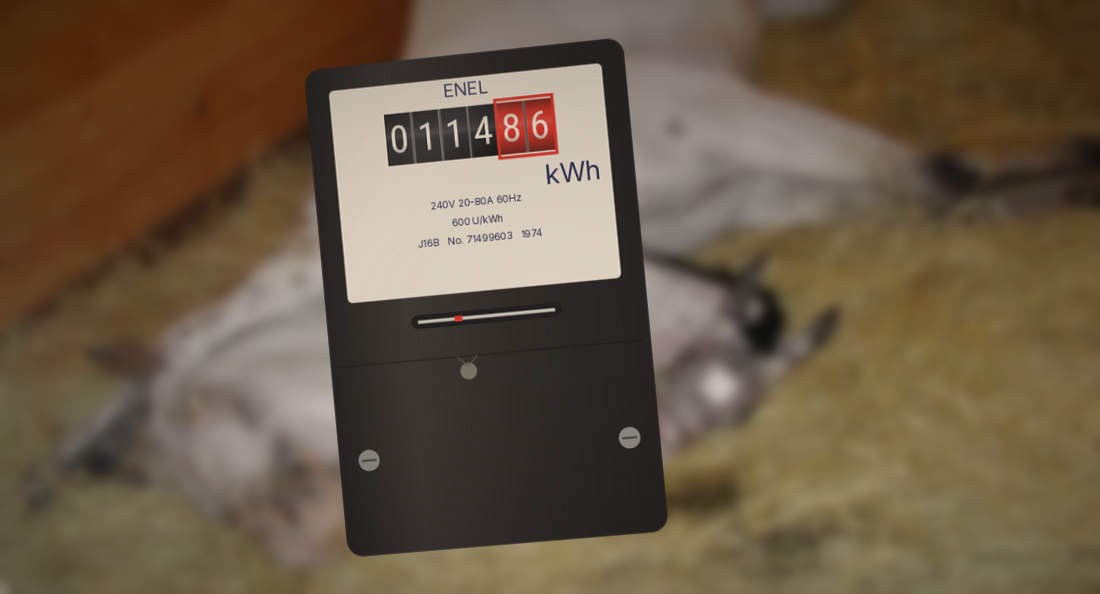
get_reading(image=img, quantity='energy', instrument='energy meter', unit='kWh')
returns 114.86 kWh
